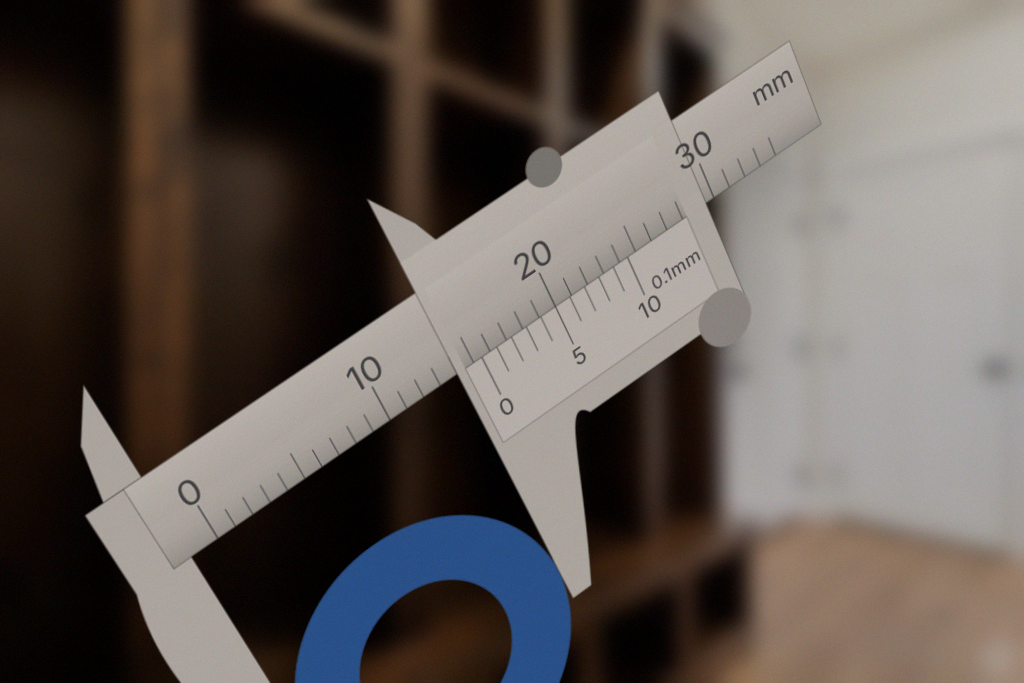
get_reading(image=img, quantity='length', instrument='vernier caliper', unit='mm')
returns 15.5 mm
